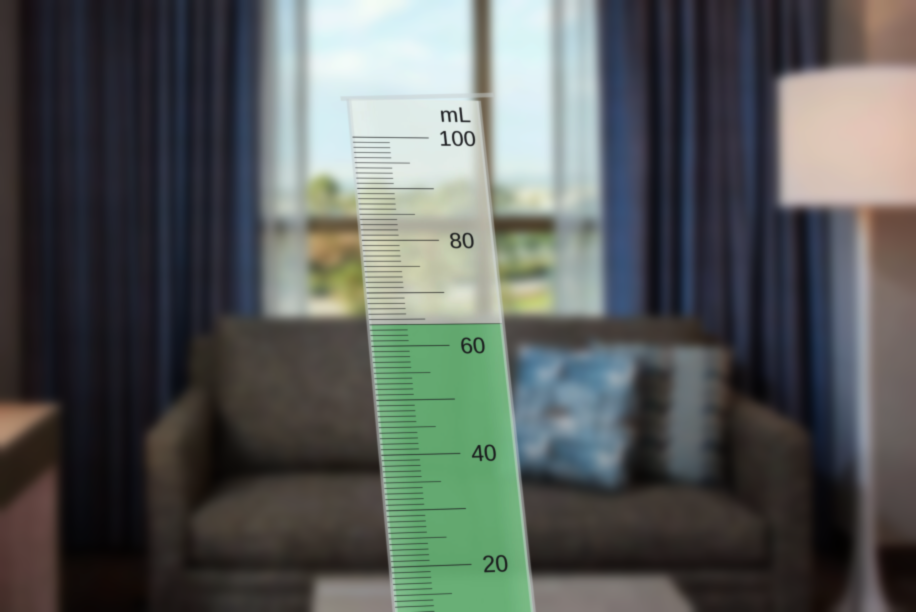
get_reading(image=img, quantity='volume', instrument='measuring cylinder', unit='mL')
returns 64 mL
